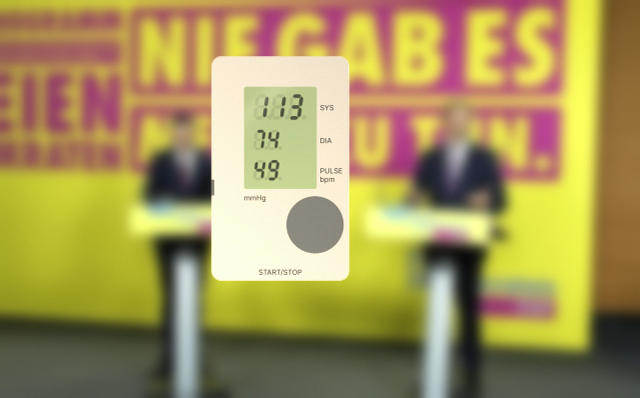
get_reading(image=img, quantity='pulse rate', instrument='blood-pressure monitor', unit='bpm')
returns 49 bpm
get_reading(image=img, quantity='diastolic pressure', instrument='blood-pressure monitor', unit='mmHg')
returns 74 mmHg
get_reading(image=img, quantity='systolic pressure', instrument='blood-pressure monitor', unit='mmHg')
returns 113 mmHg
